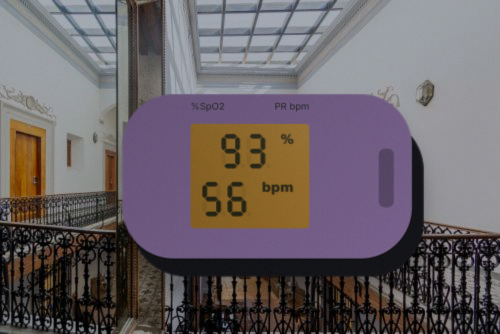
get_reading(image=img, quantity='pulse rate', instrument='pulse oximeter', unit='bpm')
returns 56 bpm
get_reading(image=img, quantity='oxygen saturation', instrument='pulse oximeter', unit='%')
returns 93 %
